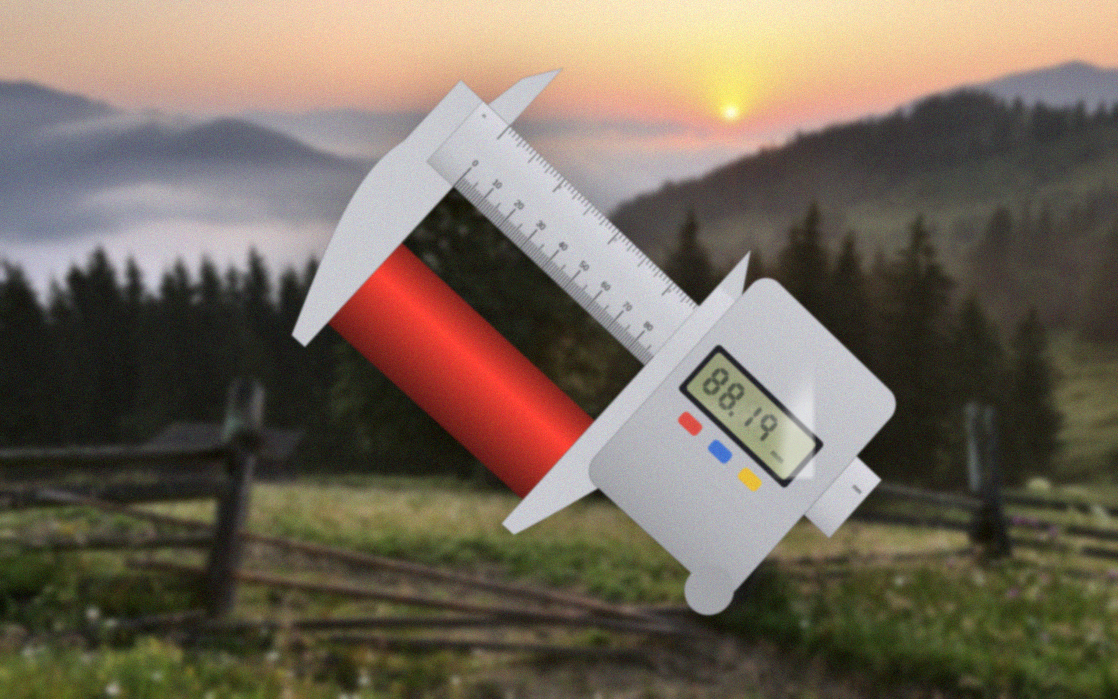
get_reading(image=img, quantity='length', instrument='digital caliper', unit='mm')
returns 88.19 mm
